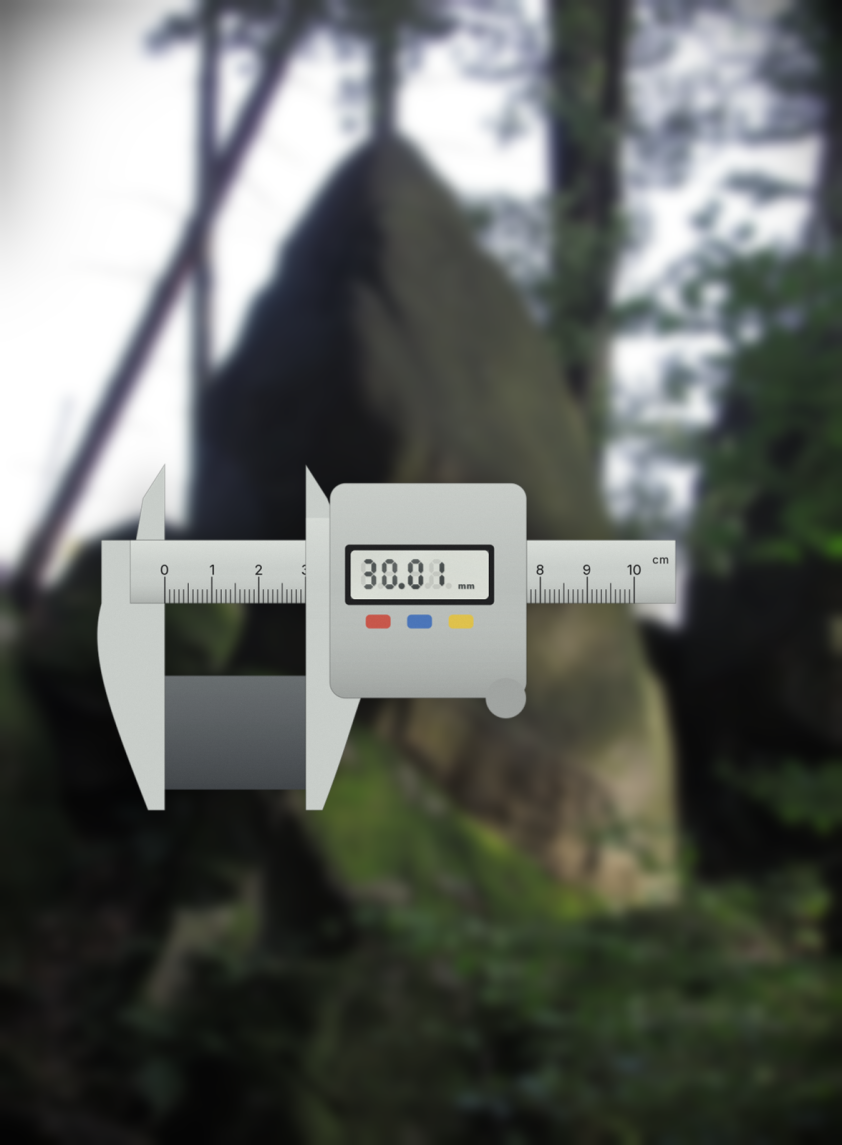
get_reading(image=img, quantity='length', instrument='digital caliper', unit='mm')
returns 30.01 mm
